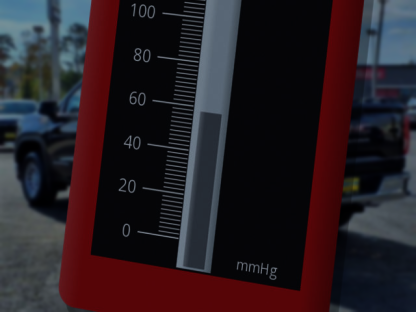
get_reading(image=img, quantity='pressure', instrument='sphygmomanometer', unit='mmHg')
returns 58 mmHg
